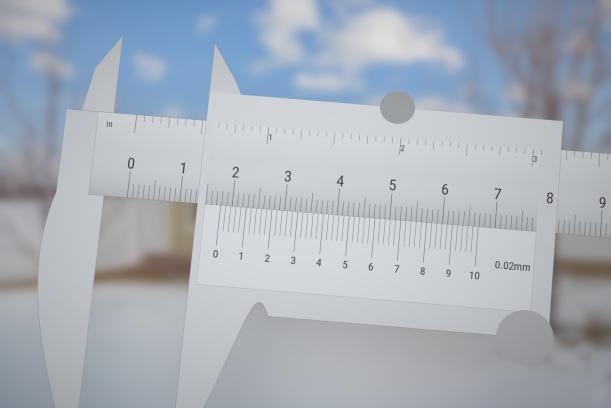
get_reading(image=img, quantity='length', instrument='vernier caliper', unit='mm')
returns 17.8 mm
